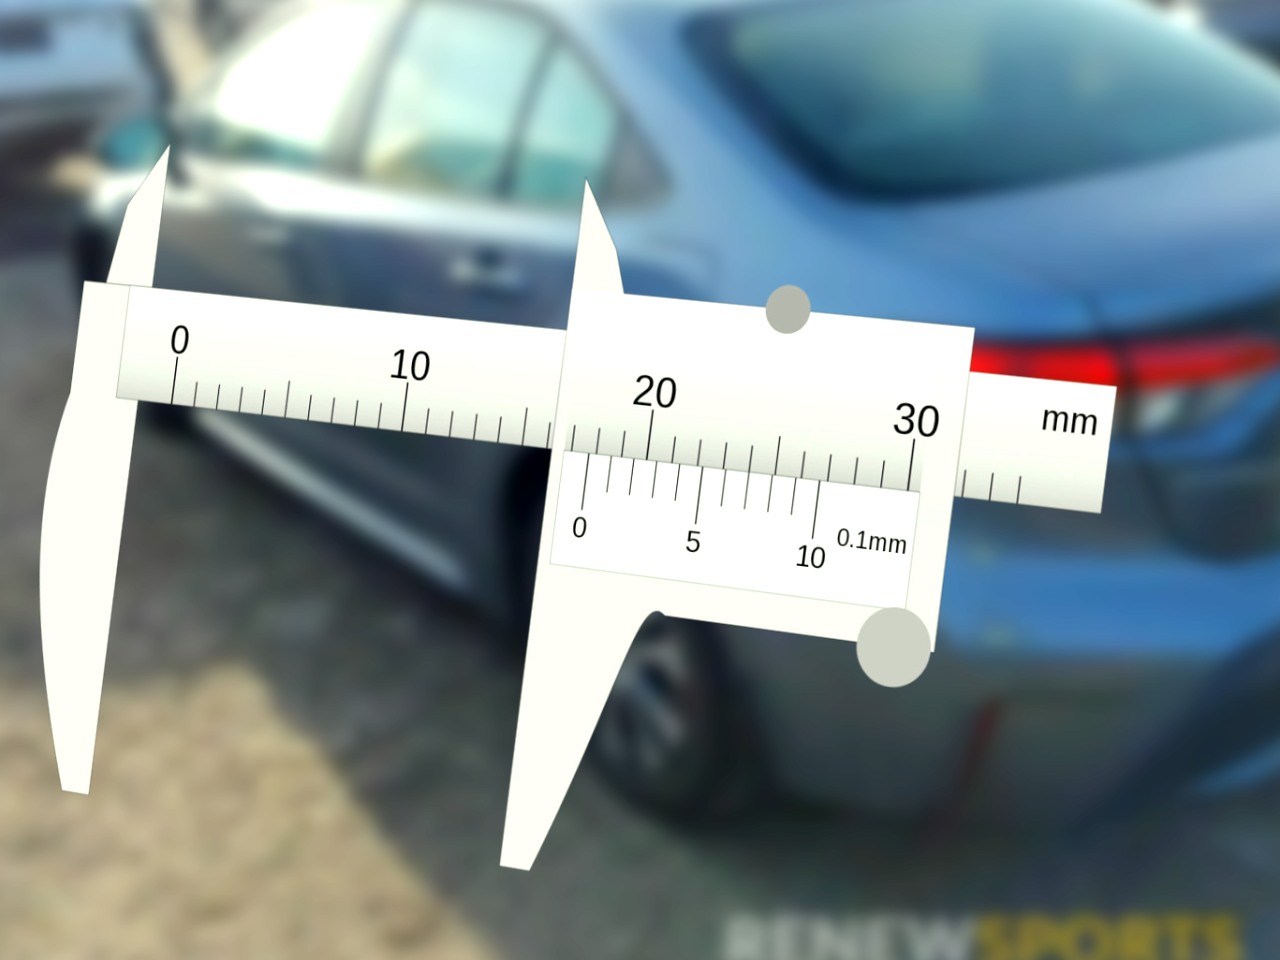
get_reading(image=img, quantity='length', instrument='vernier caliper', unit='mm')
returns 17.7 mm
